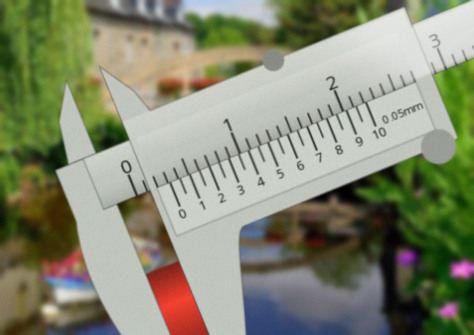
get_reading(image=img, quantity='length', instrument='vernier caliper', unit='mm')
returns 3.2 mm
